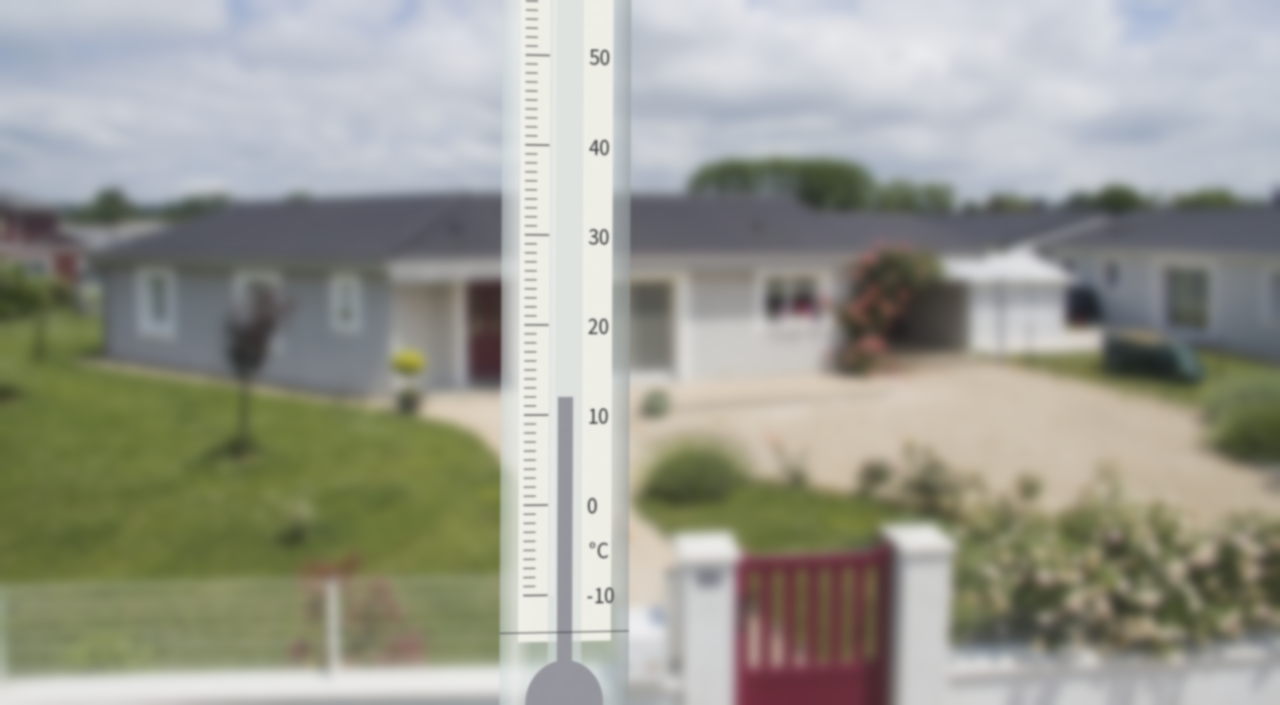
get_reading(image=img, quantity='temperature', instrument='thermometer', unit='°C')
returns 12 °C
